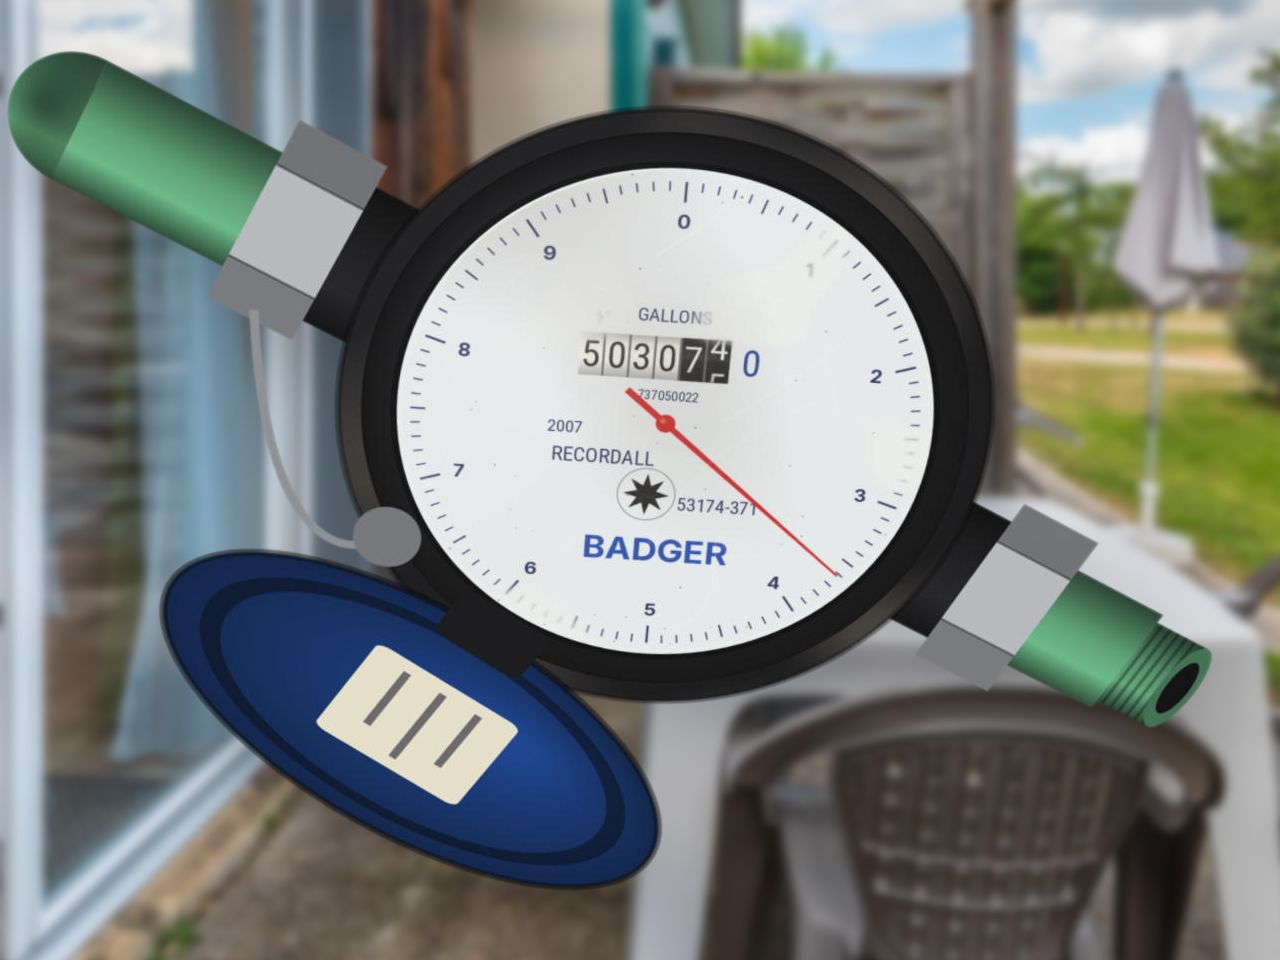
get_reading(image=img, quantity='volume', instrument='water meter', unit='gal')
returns 5030743.6 gal
